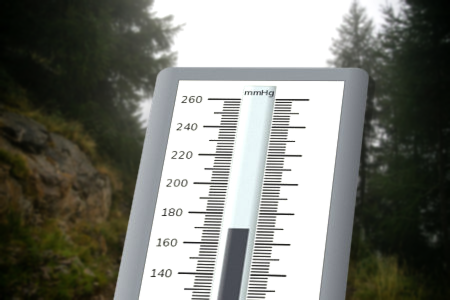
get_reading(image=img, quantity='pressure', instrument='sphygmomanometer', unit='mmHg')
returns 170 mmHg
